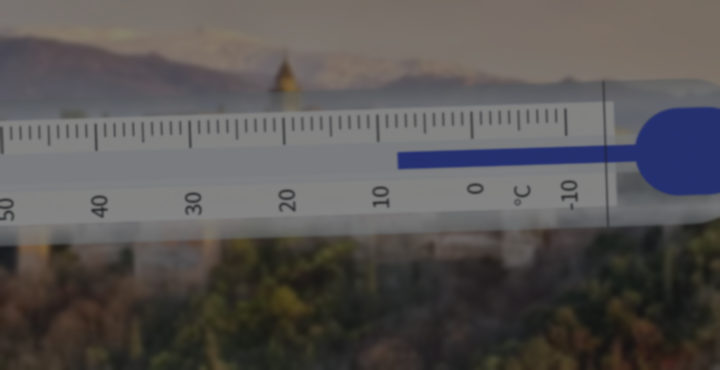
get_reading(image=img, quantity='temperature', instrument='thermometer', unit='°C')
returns 8 °C
